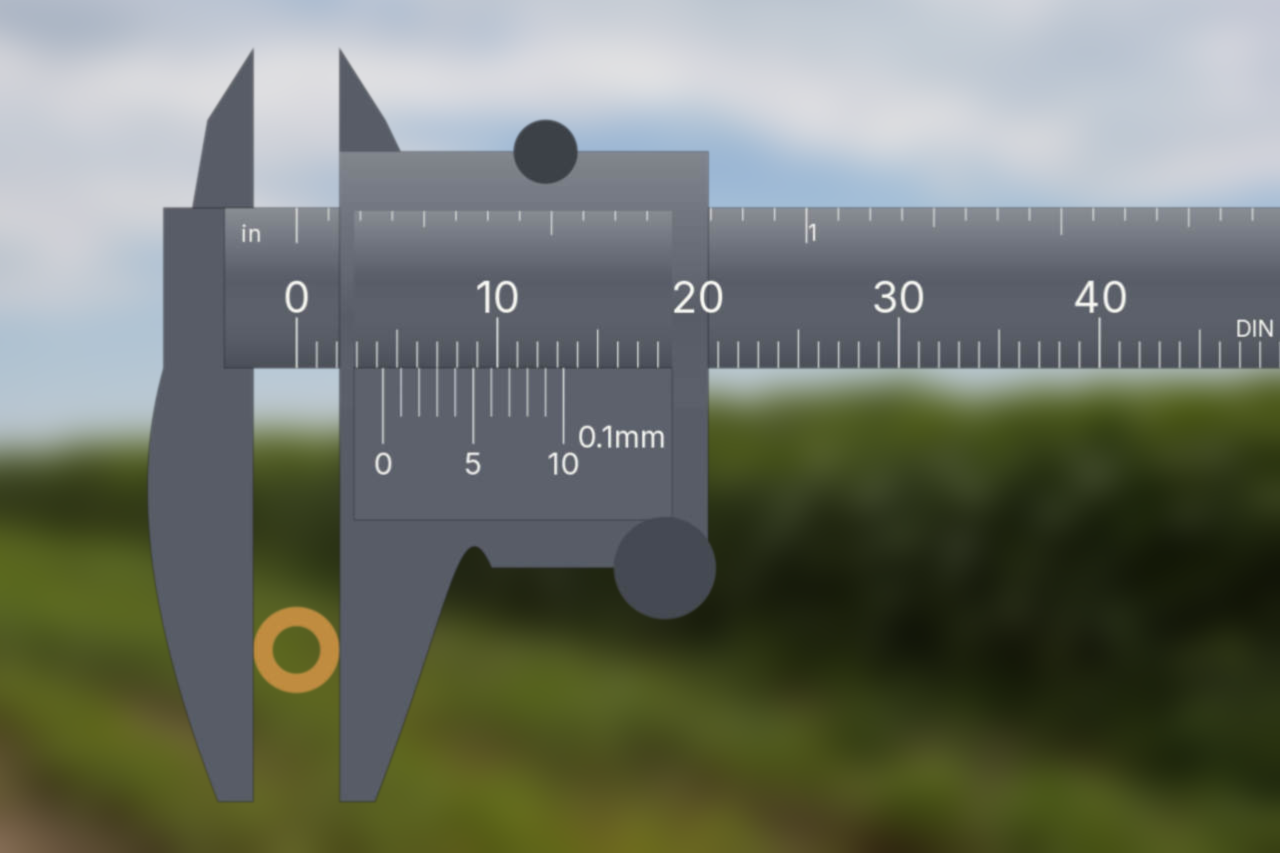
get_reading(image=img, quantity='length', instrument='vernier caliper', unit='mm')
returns 4.3 mm
